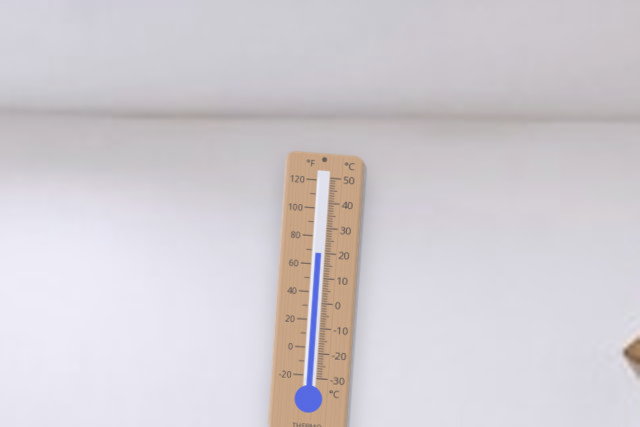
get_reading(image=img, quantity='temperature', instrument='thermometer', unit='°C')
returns 20 °C
